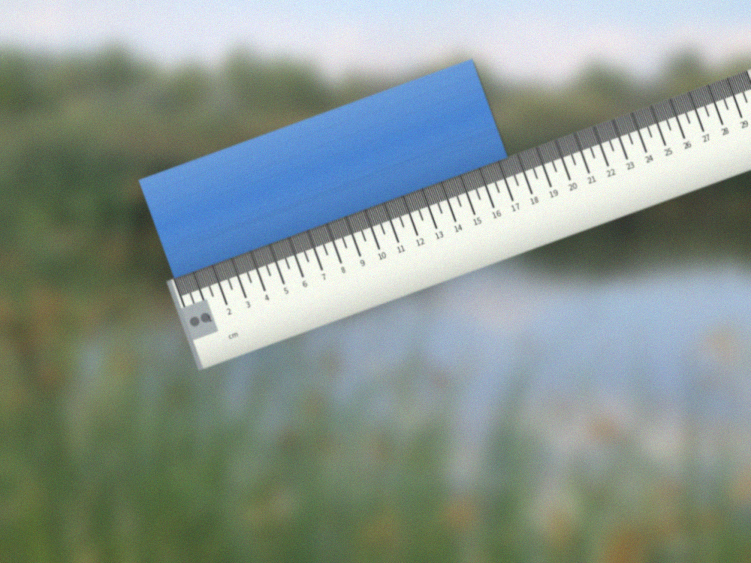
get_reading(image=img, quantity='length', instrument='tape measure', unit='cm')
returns 17.5 cm
